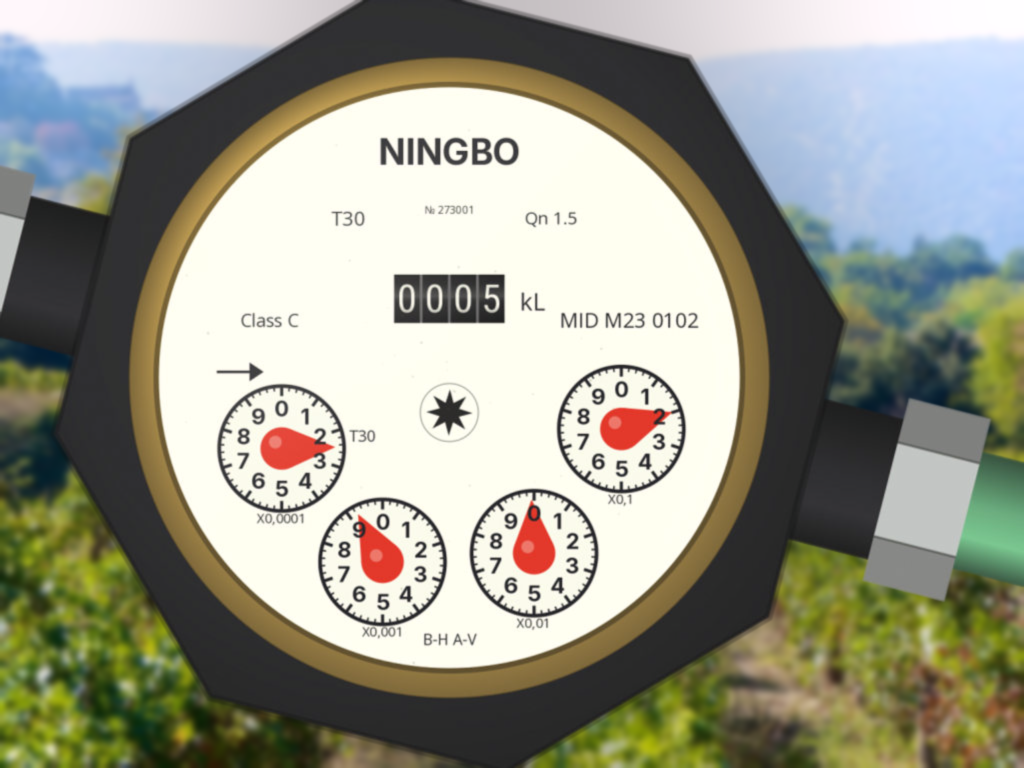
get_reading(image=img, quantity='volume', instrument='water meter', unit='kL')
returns 5.1992 kL
